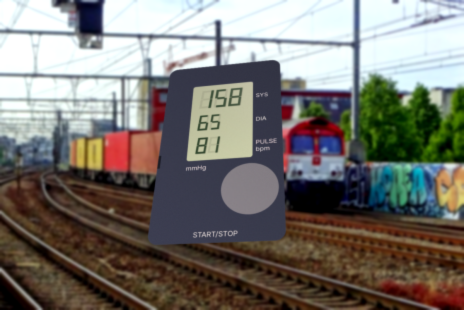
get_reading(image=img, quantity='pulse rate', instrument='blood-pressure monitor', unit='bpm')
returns 81 bpm
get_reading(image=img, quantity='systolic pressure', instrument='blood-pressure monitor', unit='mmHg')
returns 158 mmHg
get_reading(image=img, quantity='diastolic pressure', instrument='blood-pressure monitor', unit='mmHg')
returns 65 mmHg
